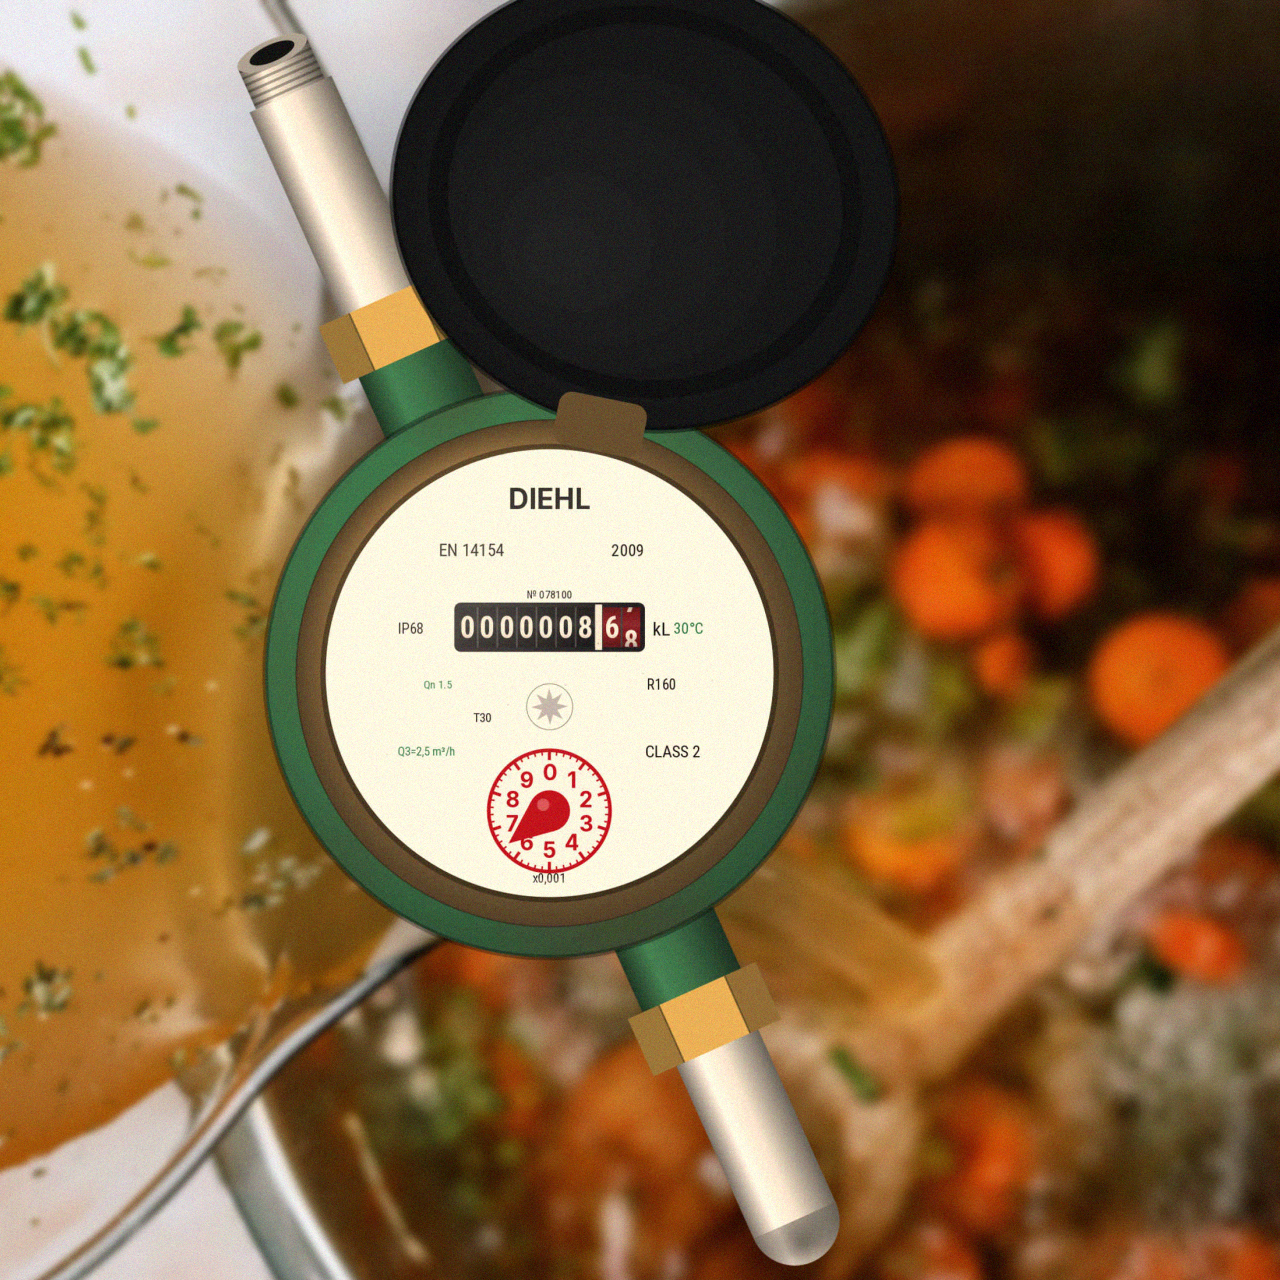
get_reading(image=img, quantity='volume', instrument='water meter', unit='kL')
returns 8.676 kL
